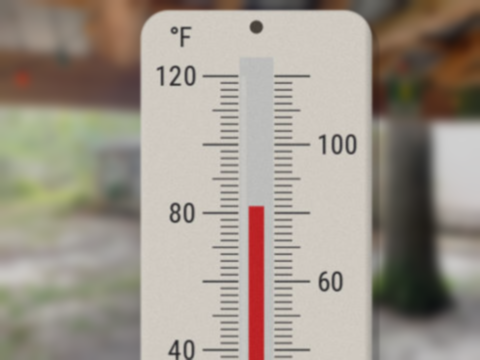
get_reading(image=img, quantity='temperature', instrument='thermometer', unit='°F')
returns 82 °F
